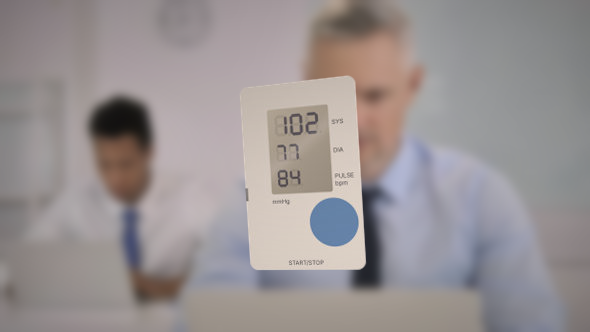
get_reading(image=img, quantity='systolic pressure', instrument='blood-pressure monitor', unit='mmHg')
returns 102 mmHg
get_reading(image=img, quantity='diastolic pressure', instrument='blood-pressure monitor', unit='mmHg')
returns 77 mmHg
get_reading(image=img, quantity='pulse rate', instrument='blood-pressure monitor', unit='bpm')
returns 84 bpm
